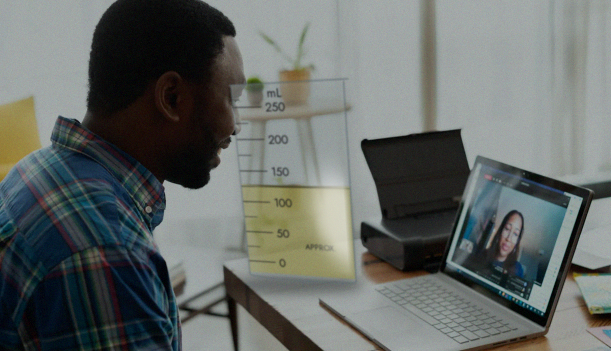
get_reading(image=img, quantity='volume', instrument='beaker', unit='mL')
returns 125 mL
